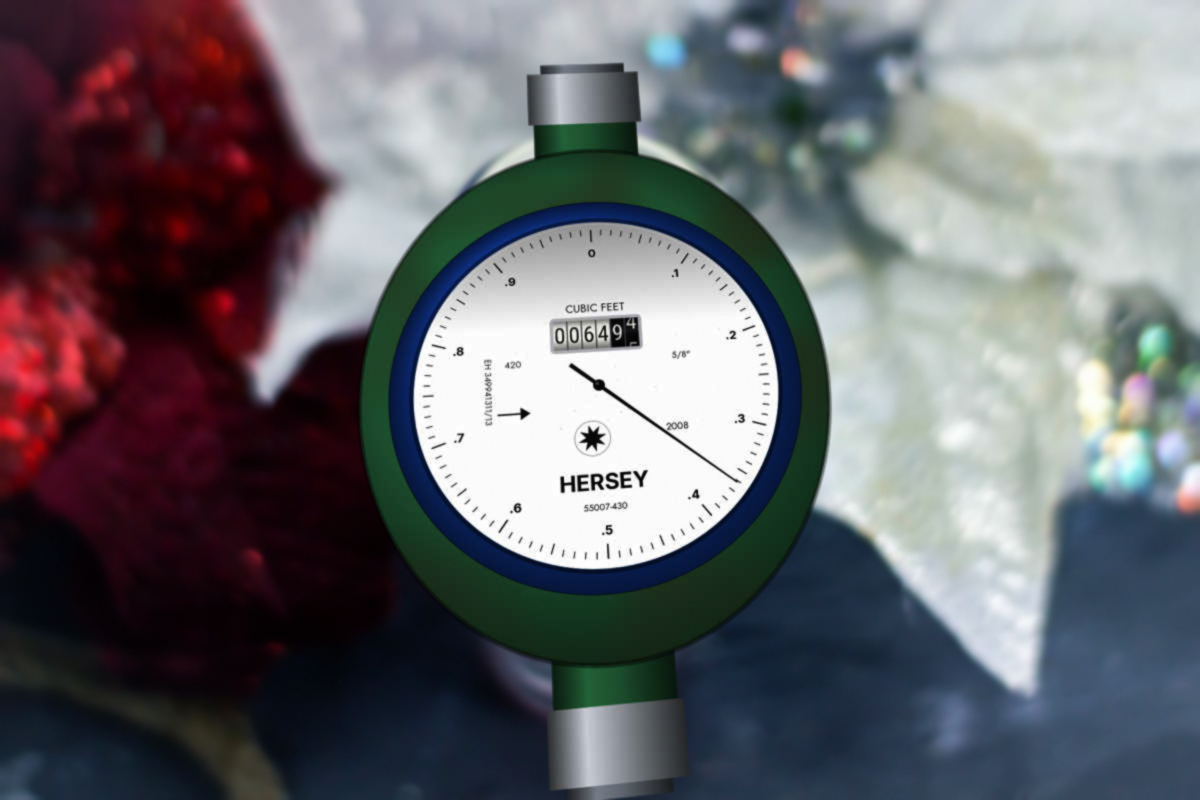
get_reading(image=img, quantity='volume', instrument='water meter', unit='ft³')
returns 6494.36 ft³
